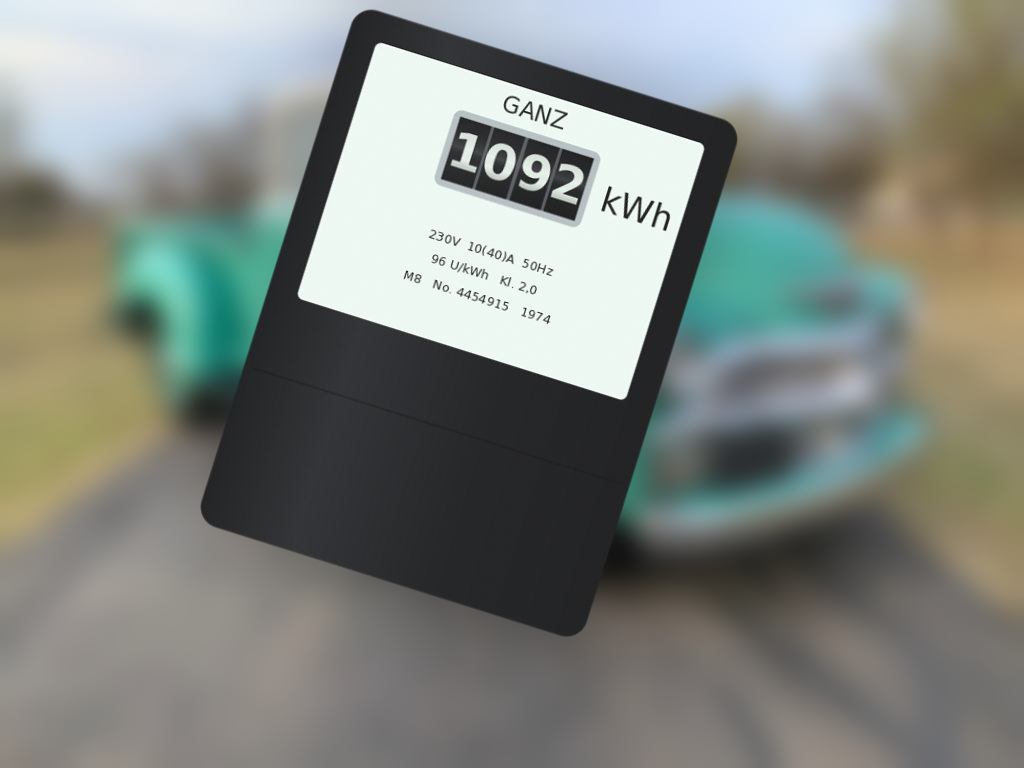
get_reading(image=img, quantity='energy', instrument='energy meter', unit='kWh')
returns 1092 kWh
